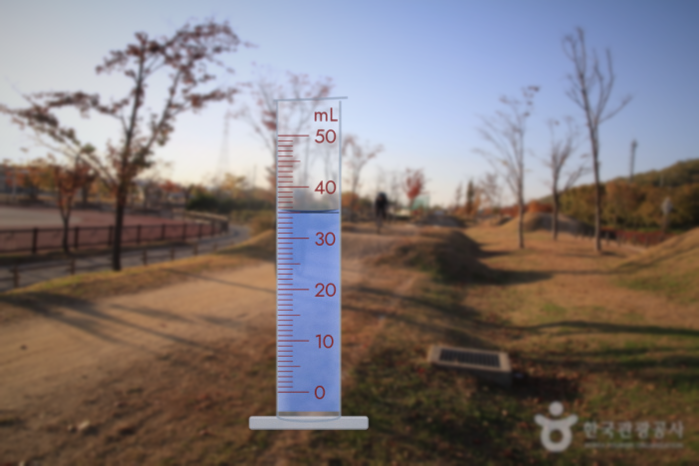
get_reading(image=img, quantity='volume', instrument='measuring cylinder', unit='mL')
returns 35 mL
